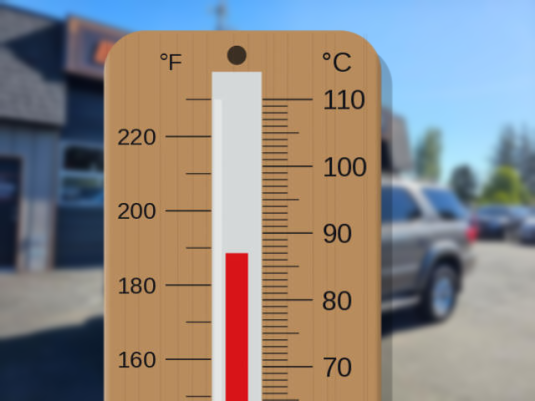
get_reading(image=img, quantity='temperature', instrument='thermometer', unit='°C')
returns 87 °C
